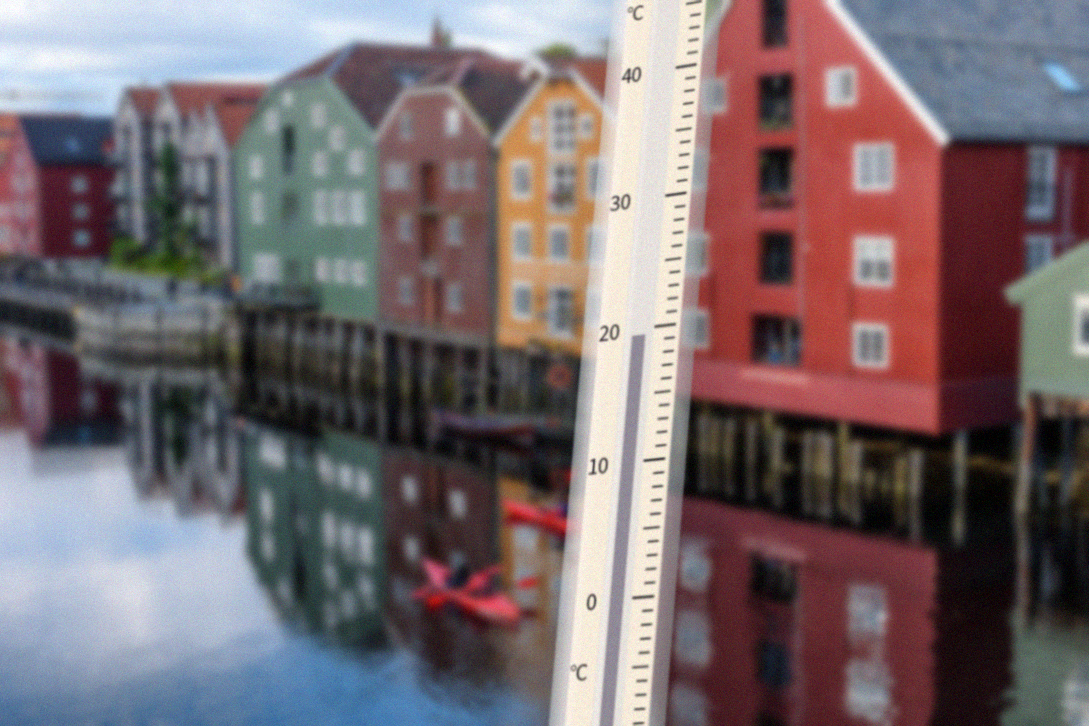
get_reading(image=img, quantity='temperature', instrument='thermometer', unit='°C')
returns 19.5 °C
